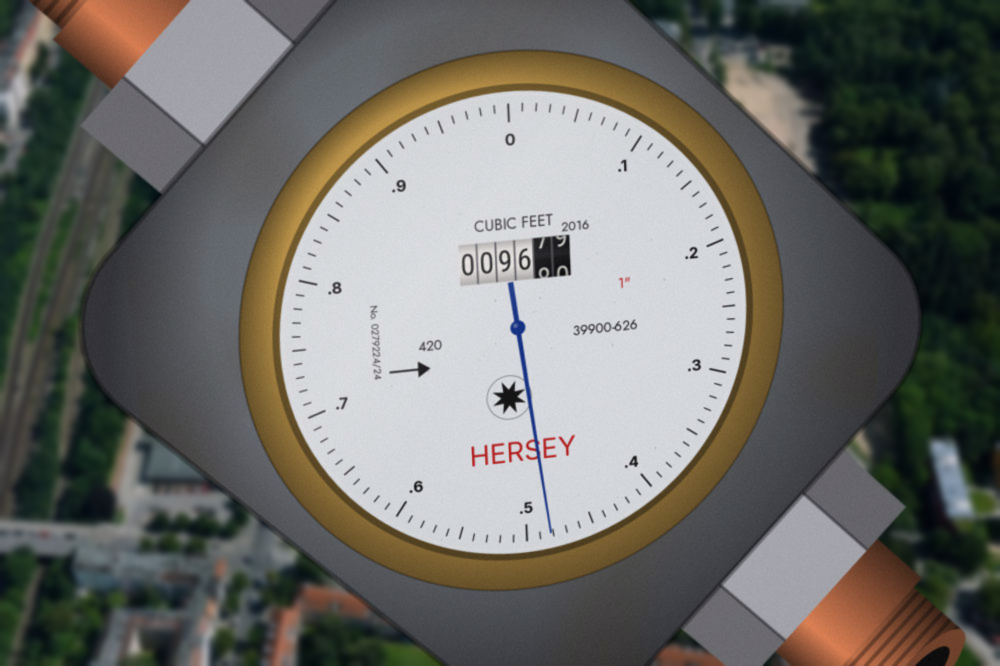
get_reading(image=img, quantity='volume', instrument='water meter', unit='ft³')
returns 9679.48 ft³
